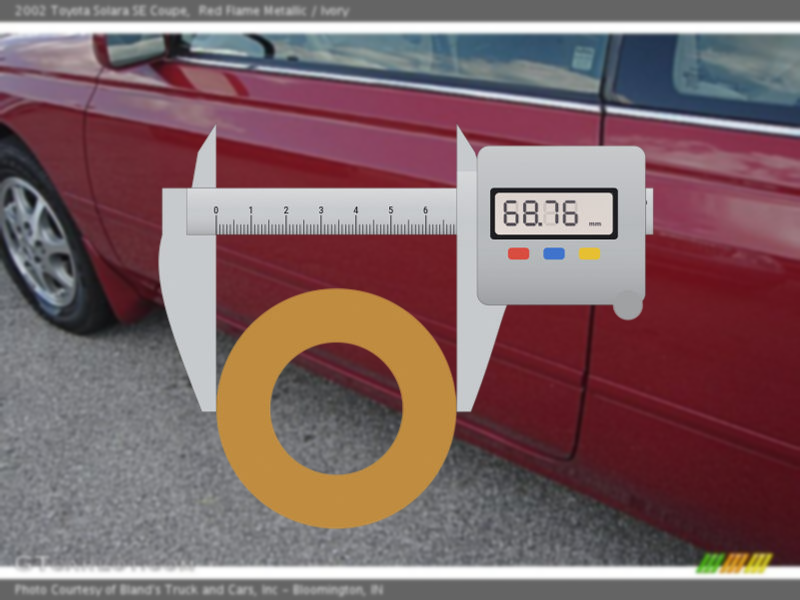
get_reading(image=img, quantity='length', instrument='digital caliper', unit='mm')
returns 68.76 mm
